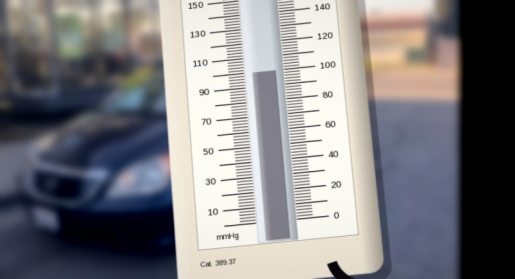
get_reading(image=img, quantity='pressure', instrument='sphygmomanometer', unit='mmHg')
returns 100 mmHg
